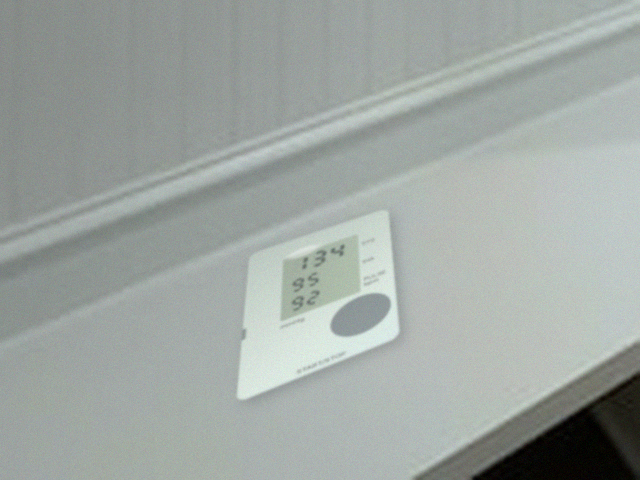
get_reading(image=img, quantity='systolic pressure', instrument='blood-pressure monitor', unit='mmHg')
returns 134 mmHg
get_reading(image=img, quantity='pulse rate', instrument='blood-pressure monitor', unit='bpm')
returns 92 bpm
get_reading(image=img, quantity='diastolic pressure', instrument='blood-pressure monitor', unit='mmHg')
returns 95 mmHg
